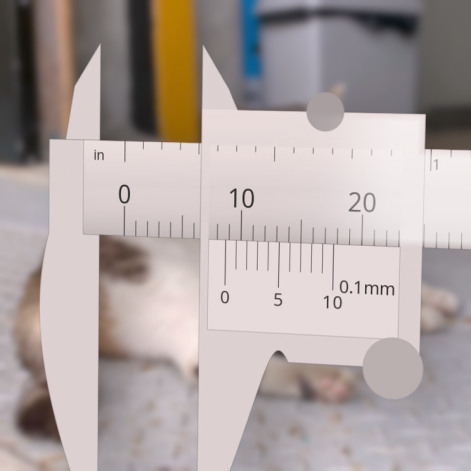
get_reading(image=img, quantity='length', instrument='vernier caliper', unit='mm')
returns 8.7 mm
